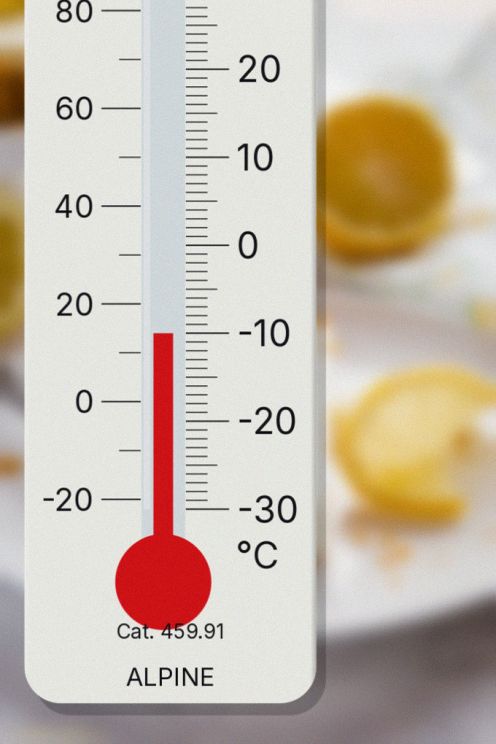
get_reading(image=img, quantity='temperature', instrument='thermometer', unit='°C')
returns -10 °C
